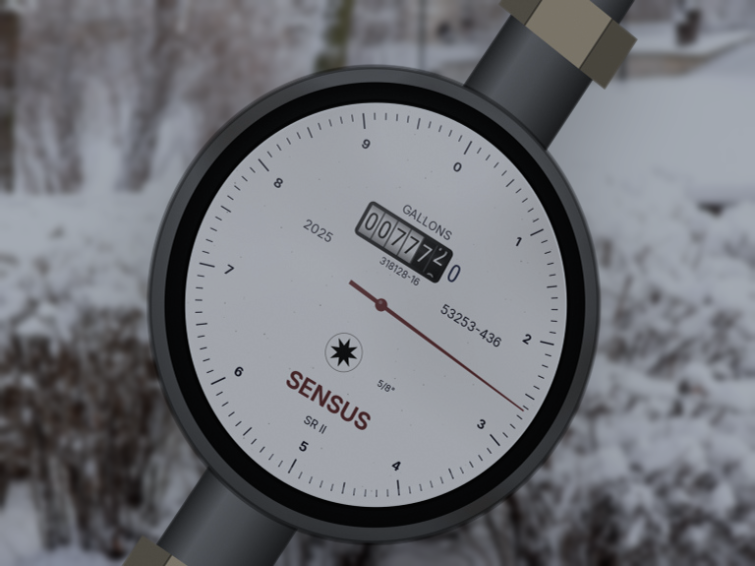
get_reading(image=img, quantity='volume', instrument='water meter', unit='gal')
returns 77722.6 gal
